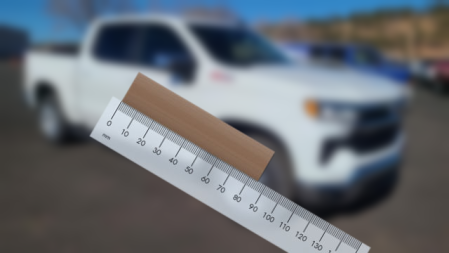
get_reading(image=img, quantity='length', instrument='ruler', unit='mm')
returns 85 mm
